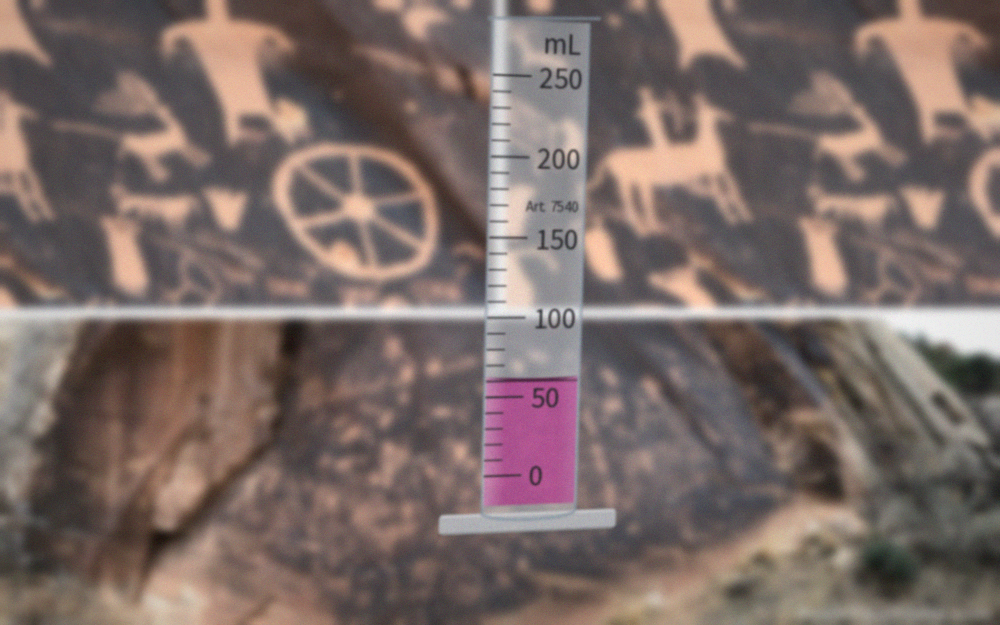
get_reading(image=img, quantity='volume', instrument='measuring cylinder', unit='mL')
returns 60 mL
